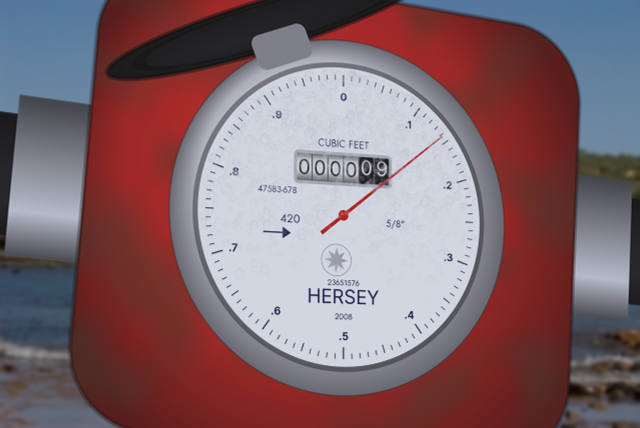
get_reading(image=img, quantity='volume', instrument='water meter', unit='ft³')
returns 9.14 ft³
